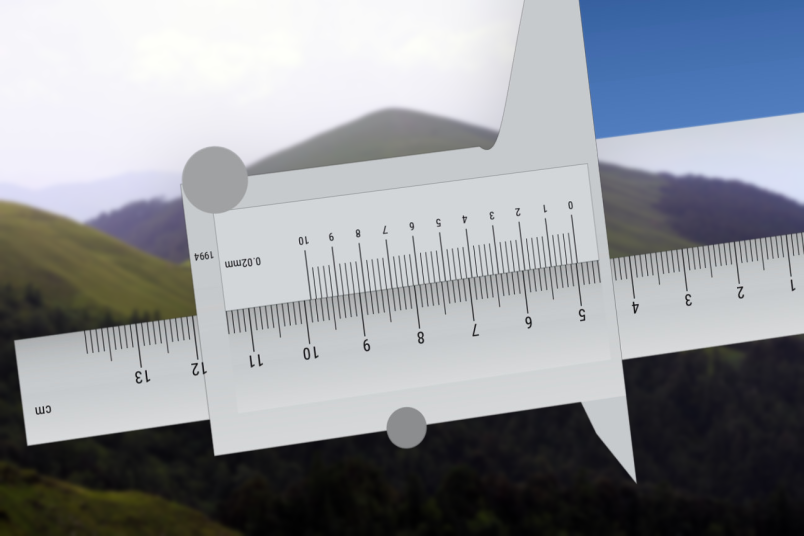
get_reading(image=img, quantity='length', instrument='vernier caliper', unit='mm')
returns 49.8 mm
